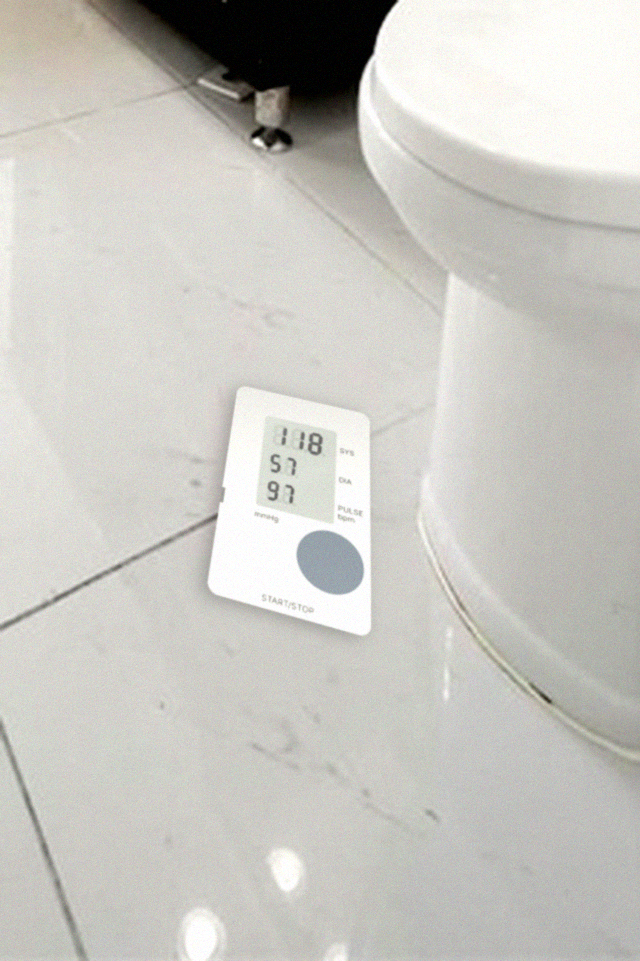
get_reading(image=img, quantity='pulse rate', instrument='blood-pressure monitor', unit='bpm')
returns 97 bpm
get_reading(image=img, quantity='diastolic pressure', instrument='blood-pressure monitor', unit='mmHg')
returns 57 mmHg
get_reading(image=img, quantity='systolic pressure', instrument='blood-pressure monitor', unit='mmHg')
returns 118 mmHg
